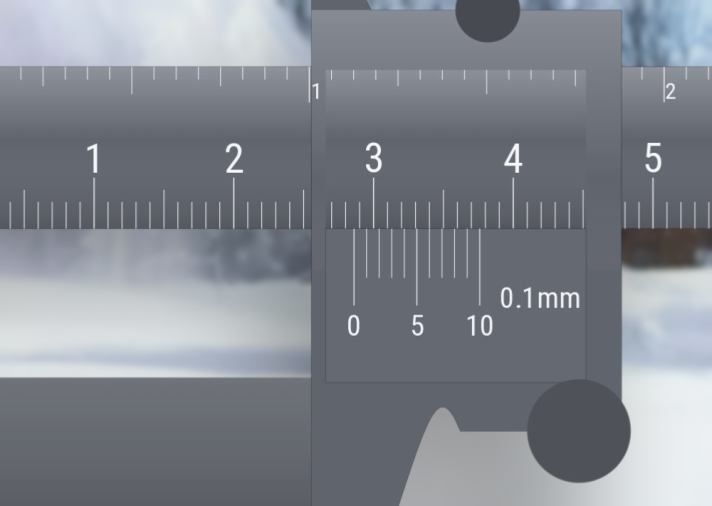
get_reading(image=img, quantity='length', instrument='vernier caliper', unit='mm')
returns 28.6 mm
